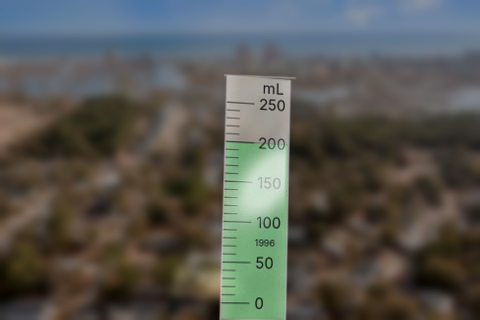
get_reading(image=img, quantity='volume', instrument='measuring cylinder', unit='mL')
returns 200 mL
